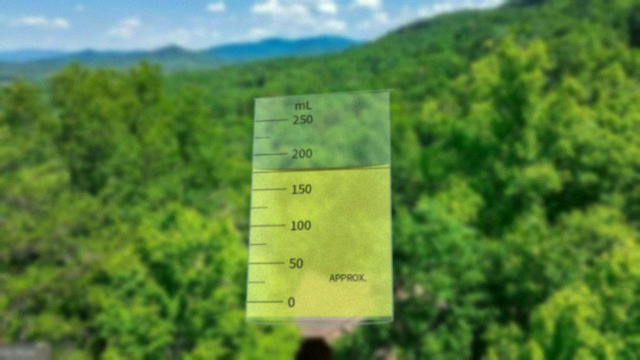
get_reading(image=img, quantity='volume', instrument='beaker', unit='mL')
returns 175 mL
